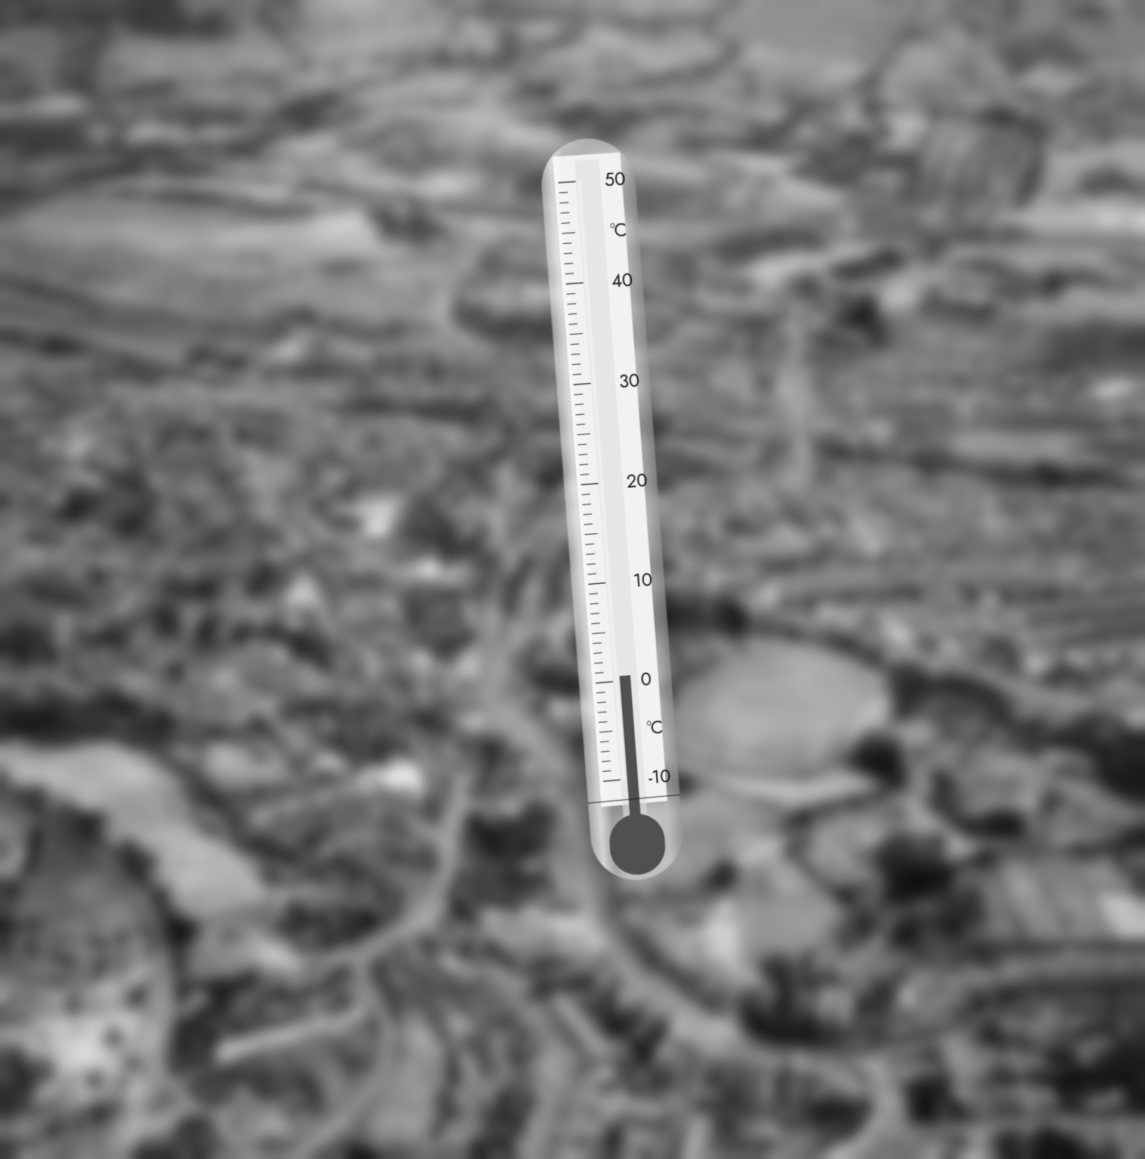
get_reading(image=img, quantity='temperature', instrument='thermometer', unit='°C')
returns 0.5 °C
